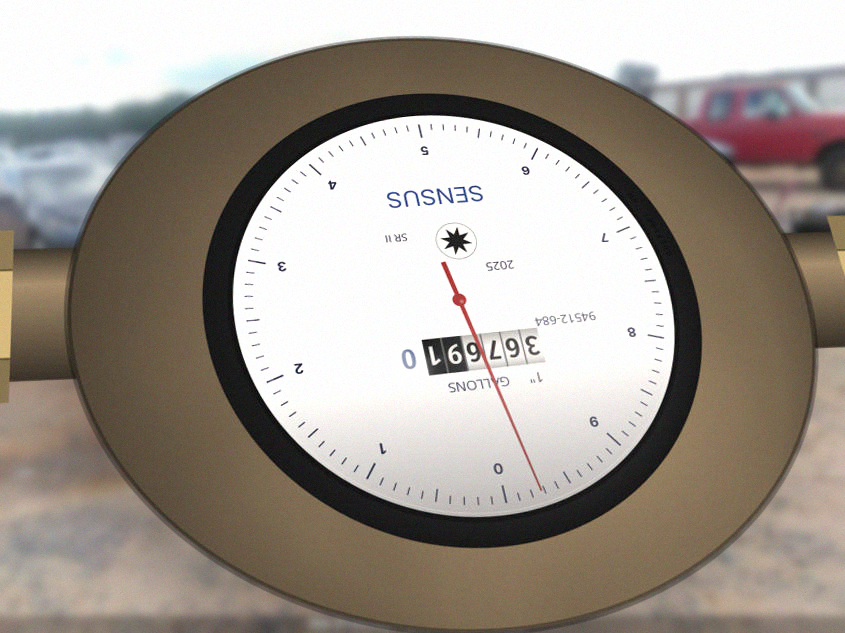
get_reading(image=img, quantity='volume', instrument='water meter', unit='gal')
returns 3676909.7 gal
